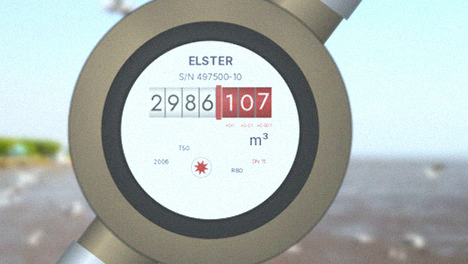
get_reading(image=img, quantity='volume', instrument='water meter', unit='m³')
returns 2986.107 m³
